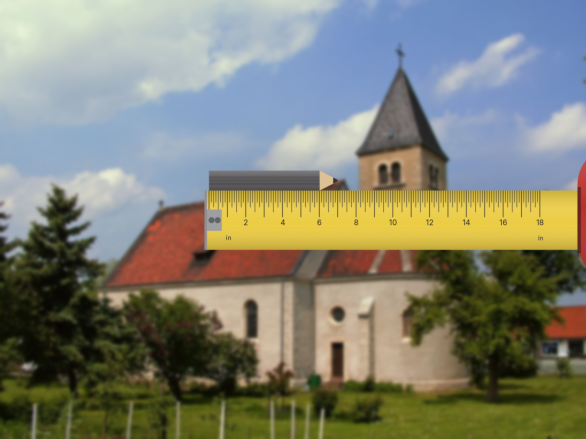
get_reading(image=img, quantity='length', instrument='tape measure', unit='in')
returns 7 in
